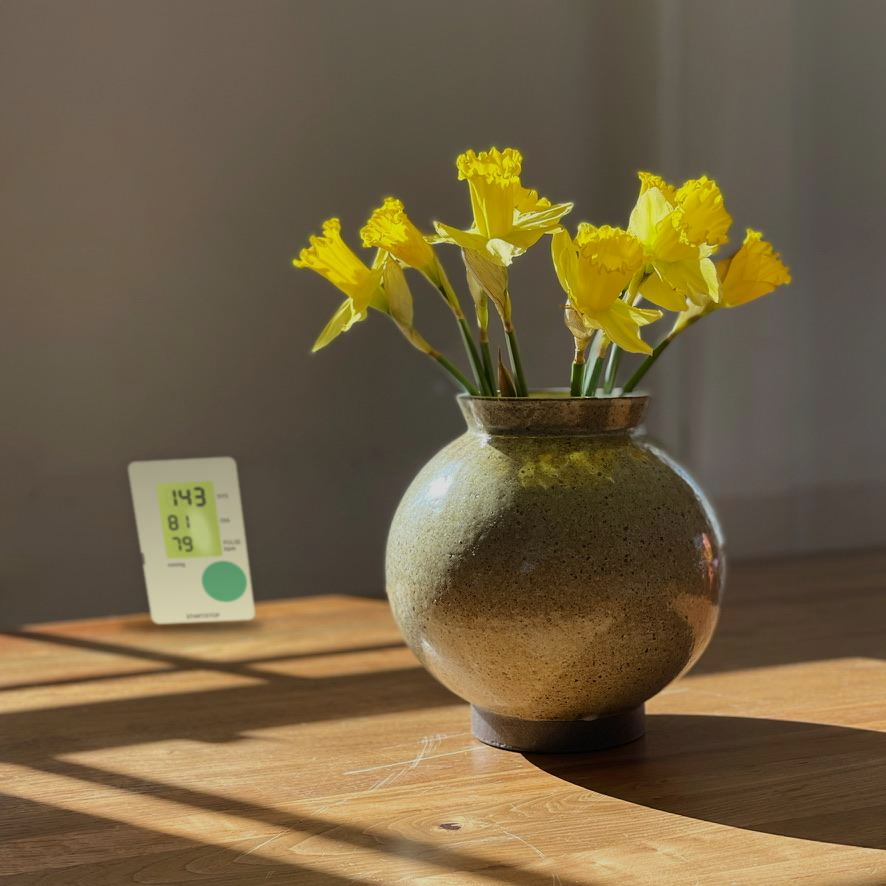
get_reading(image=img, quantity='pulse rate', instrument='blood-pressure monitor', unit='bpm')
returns 79 bpm
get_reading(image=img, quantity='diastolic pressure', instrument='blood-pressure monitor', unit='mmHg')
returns 81 mmHg
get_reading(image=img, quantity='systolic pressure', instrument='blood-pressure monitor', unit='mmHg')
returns 143 mmHg
